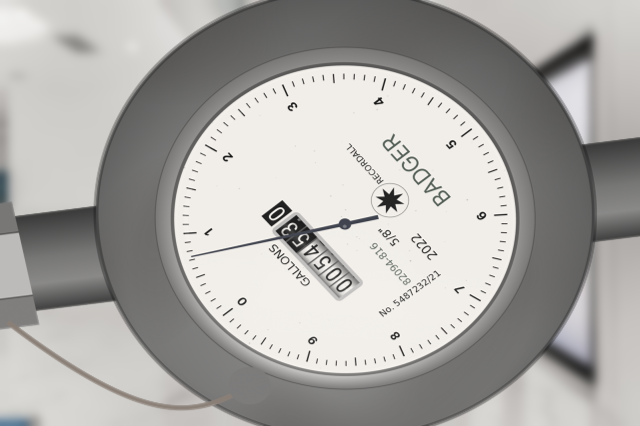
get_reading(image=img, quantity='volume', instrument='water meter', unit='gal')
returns 54530.7 gal
